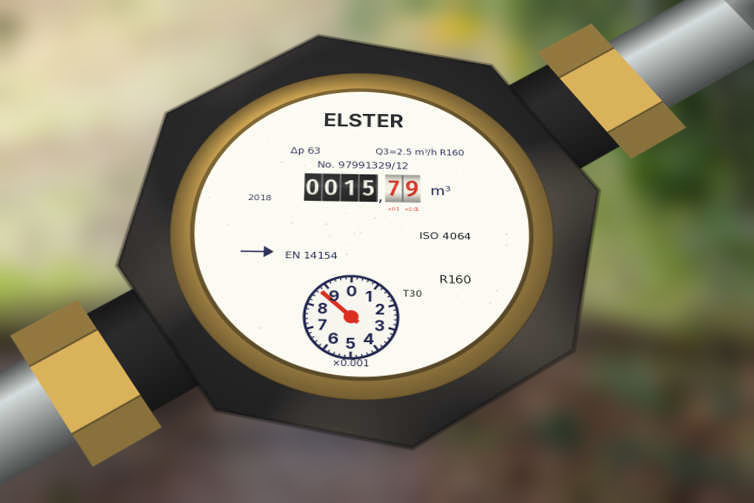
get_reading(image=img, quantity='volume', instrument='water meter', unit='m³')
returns 15.798 m³
